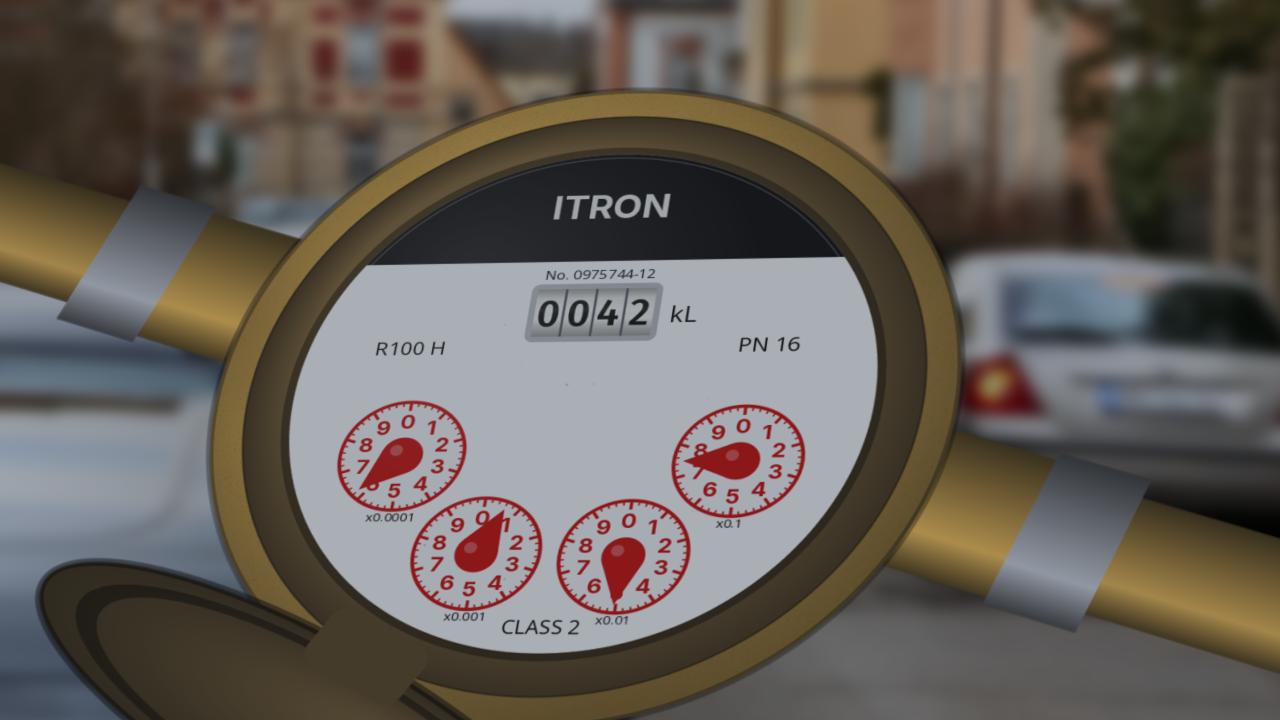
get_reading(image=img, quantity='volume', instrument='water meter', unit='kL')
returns 42.7506 kL
